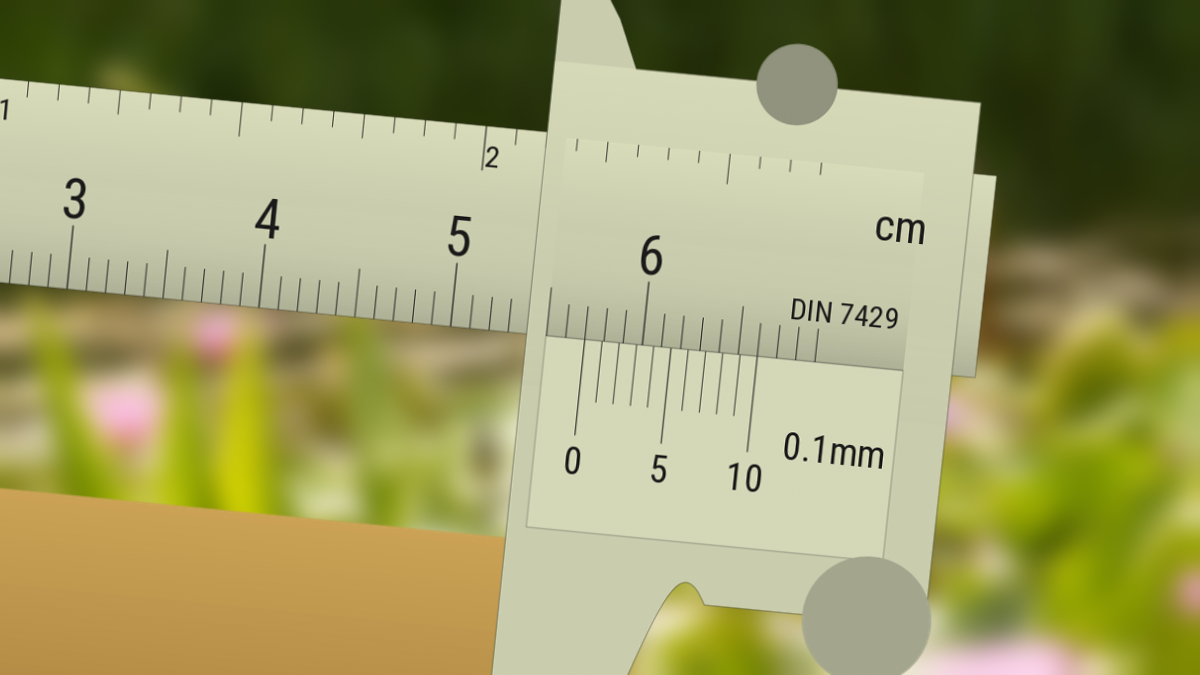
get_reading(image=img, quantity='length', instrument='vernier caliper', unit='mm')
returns 57.0 mm
